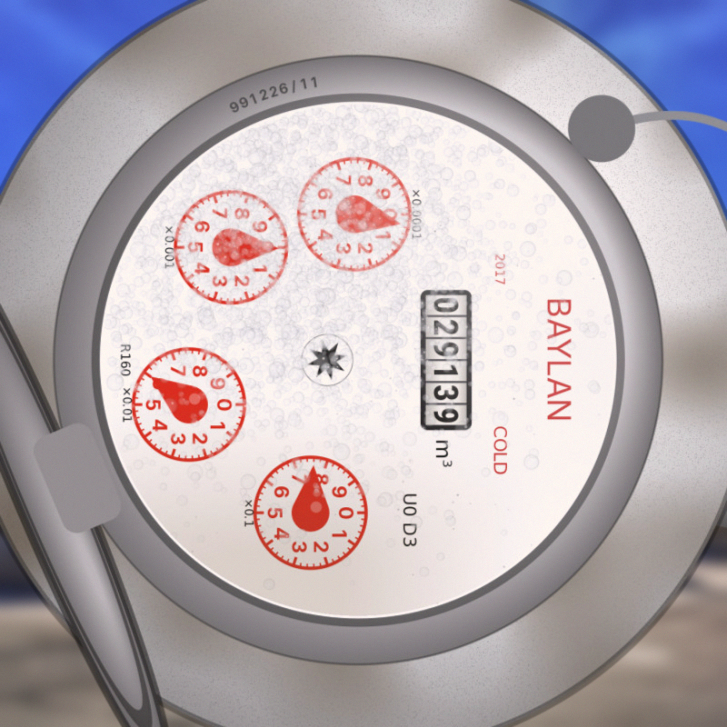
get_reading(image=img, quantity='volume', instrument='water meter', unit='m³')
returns 29139.7600 m³
